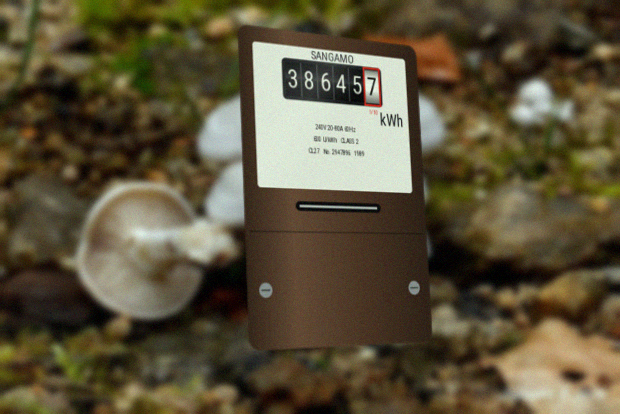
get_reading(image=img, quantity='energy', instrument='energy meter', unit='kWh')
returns 38645.7 kWh
